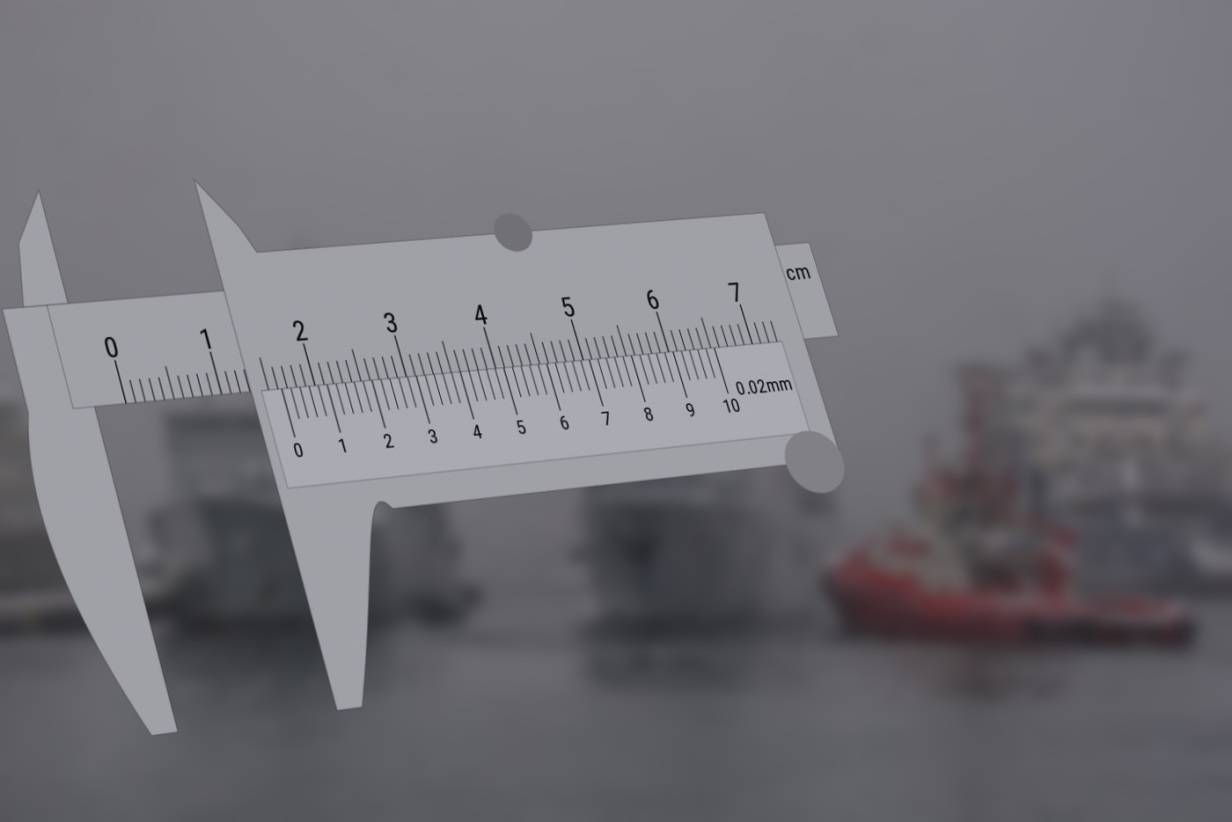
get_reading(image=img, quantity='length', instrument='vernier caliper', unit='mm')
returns 16.4 mm
